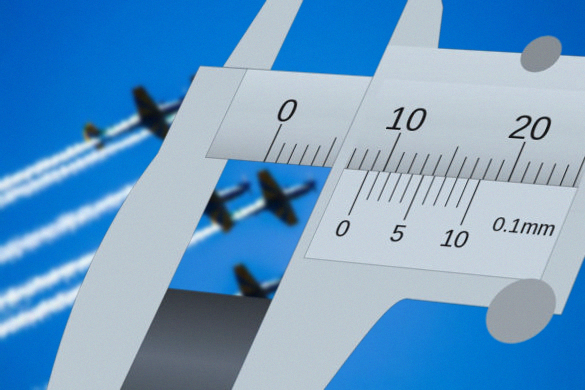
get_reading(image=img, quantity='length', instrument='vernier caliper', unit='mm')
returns 8.8 mm
